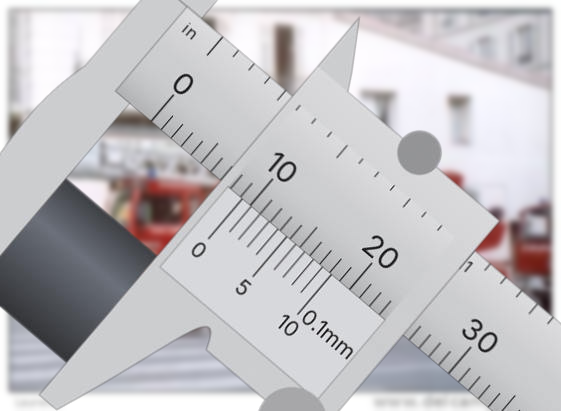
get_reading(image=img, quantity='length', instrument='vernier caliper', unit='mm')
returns 9.2 mm
